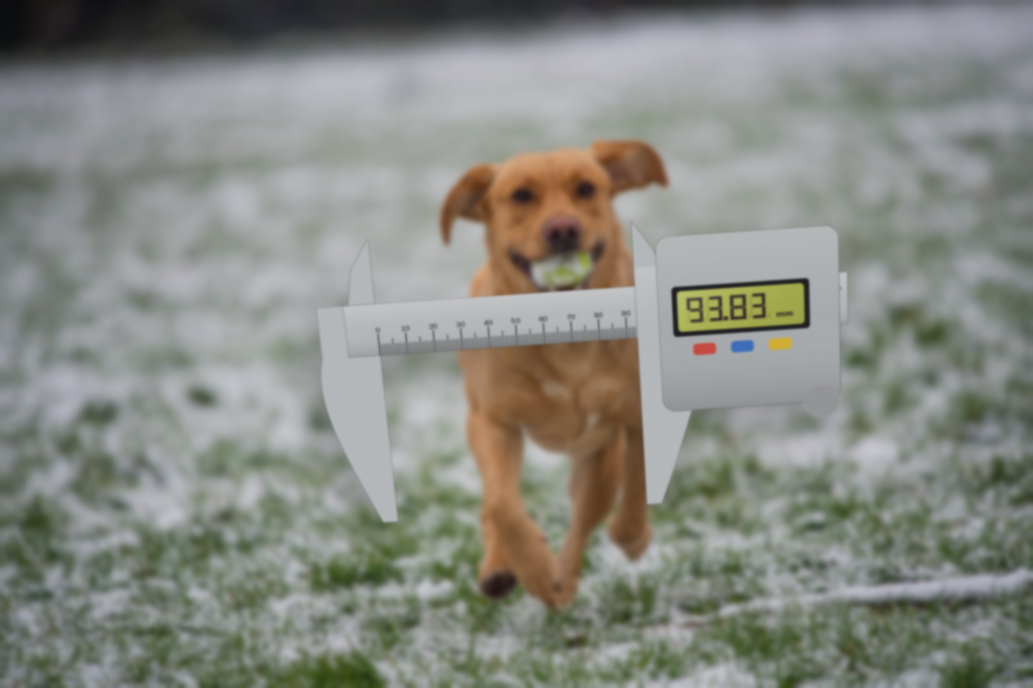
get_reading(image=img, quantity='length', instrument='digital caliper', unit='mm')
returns 93.83 mm
